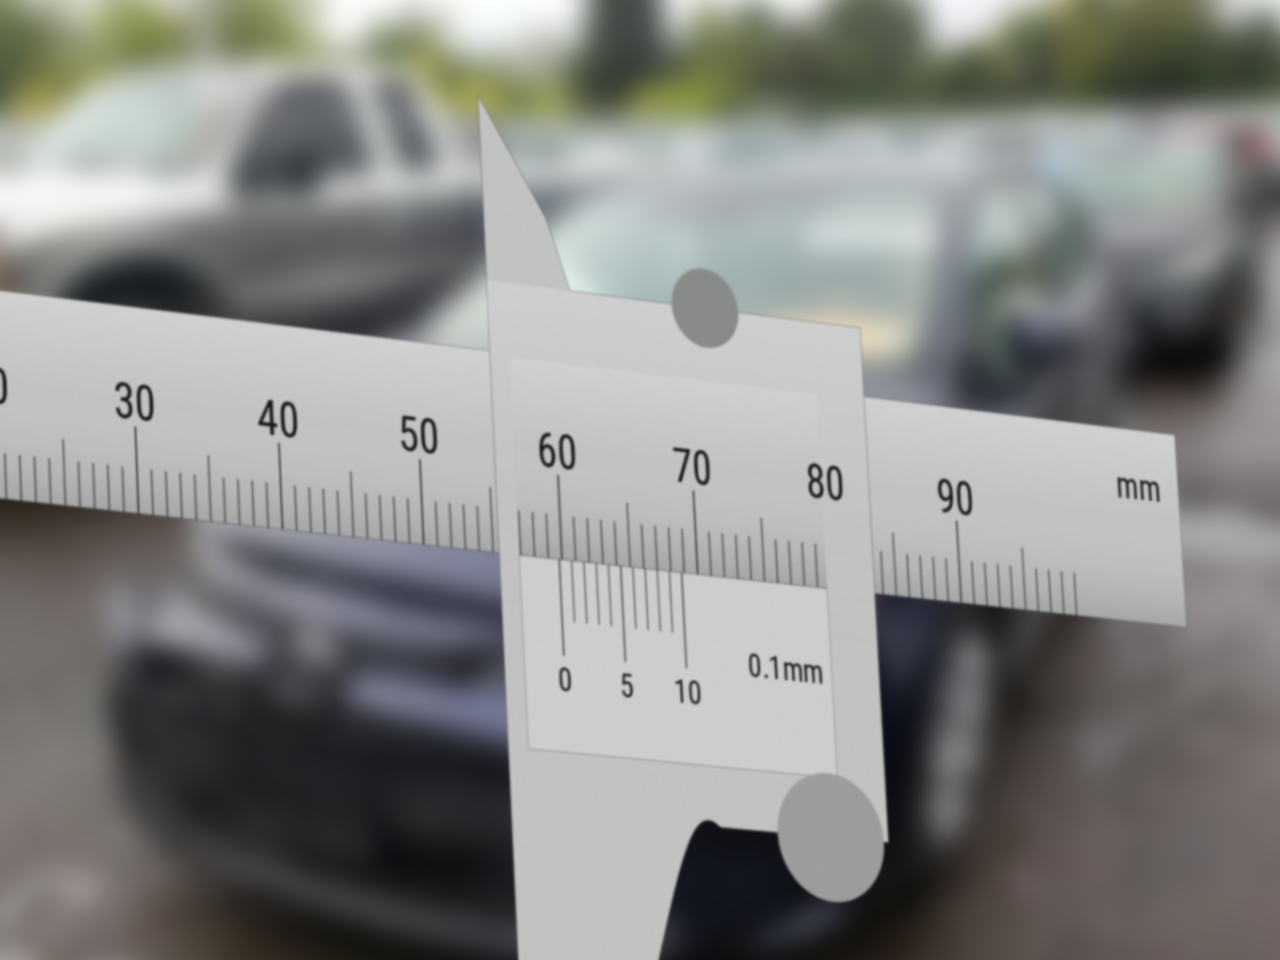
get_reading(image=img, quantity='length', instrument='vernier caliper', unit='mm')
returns 59.8 mm
